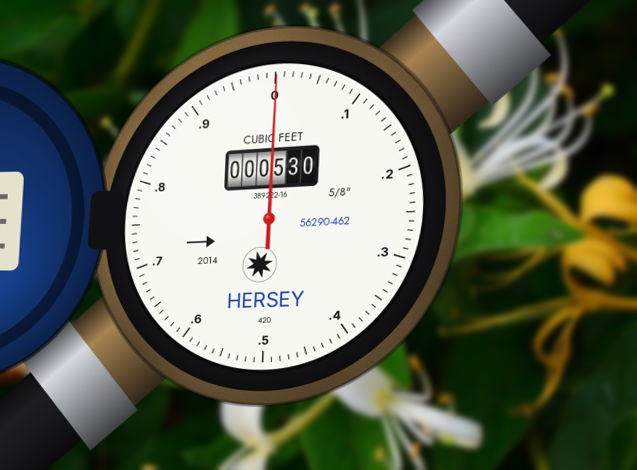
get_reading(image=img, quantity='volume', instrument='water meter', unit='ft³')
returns 530.00 ft³
